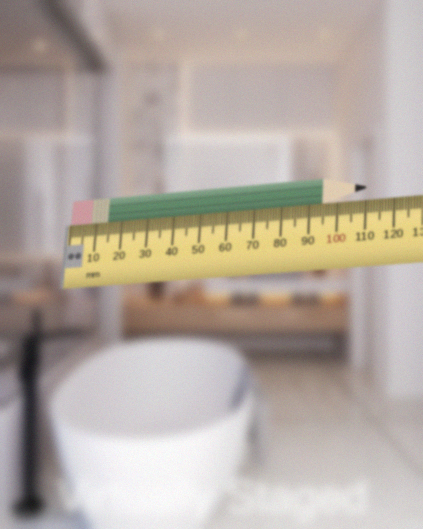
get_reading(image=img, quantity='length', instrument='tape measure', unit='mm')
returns 110 mm
